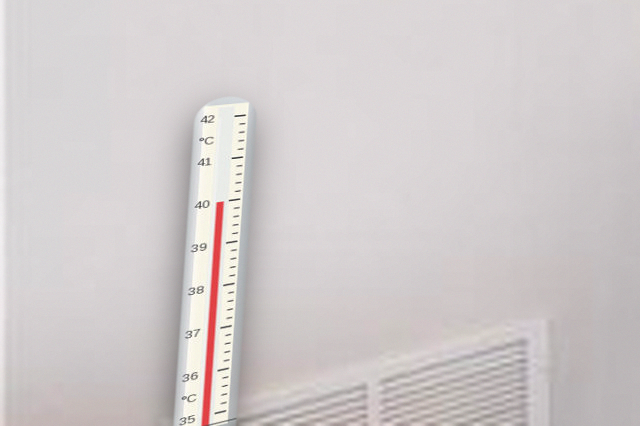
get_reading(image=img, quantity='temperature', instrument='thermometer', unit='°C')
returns 40 °C
